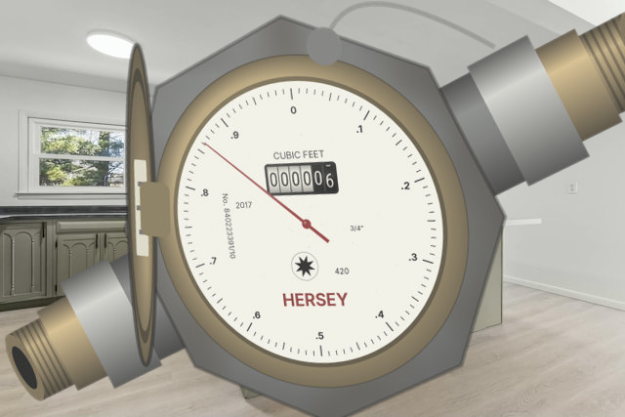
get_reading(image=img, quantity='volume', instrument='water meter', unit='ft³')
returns 5.86 ft³
